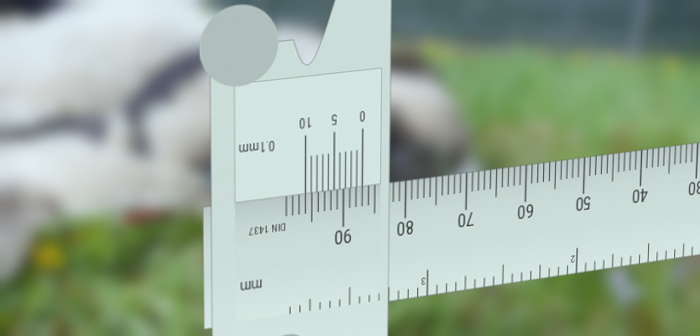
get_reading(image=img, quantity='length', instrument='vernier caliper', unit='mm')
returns 87.0 mm
